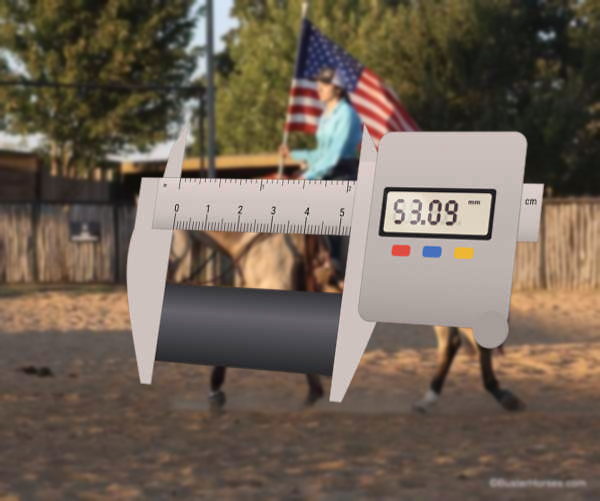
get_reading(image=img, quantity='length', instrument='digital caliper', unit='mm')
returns 53.09 mm
